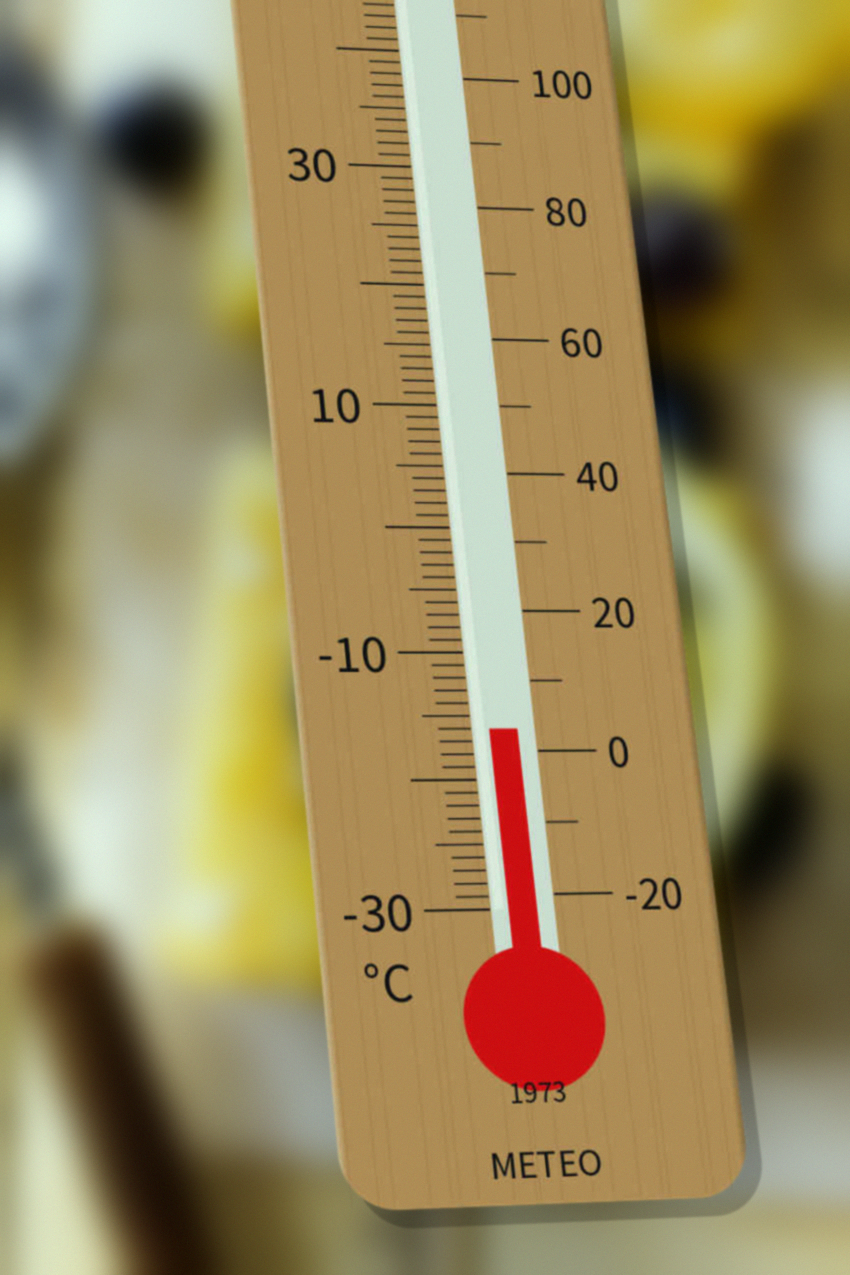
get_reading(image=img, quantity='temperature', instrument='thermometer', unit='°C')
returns -16 °C
